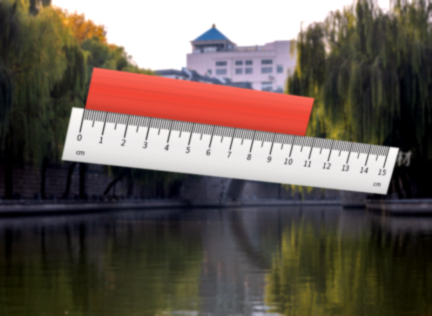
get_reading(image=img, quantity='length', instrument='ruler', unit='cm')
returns 10.5 cm
